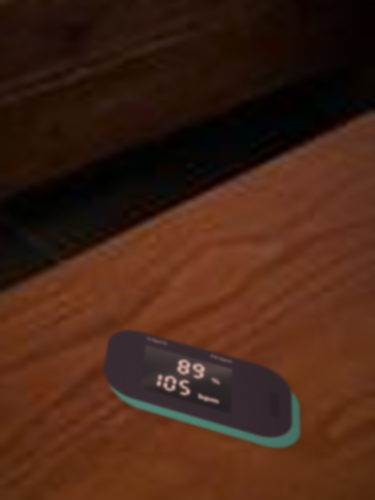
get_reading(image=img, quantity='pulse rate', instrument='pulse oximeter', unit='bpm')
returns 105 bpm
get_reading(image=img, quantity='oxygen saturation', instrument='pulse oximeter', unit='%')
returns 89 %
